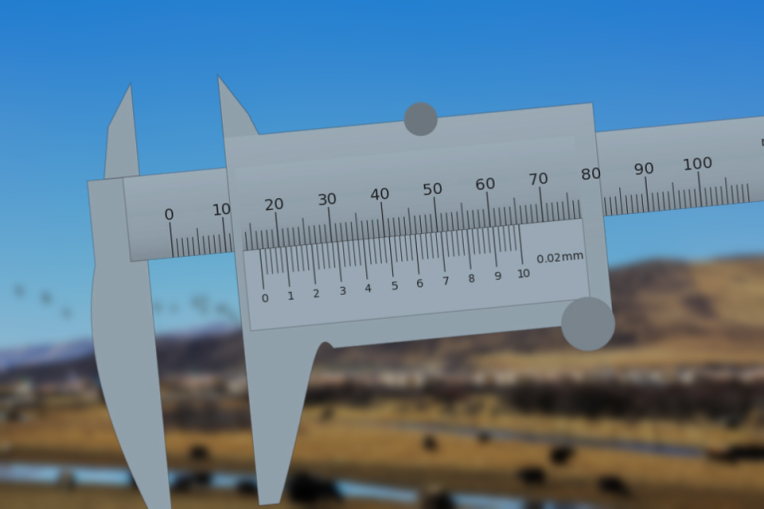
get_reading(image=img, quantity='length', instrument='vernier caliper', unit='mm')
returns 16.4 mm
